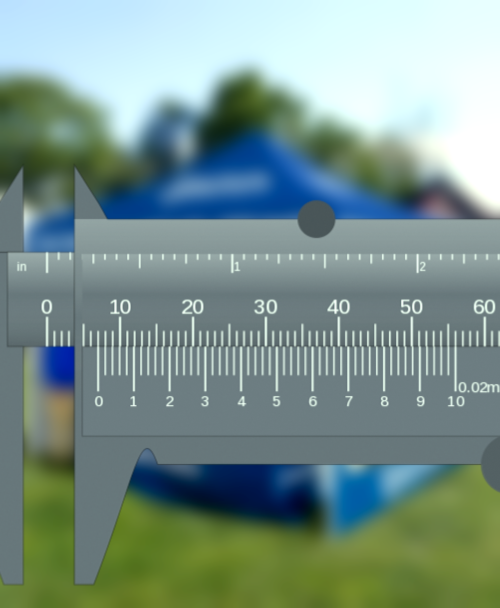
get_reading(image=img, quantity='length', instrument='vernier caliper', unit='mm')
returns 7.0 mm
